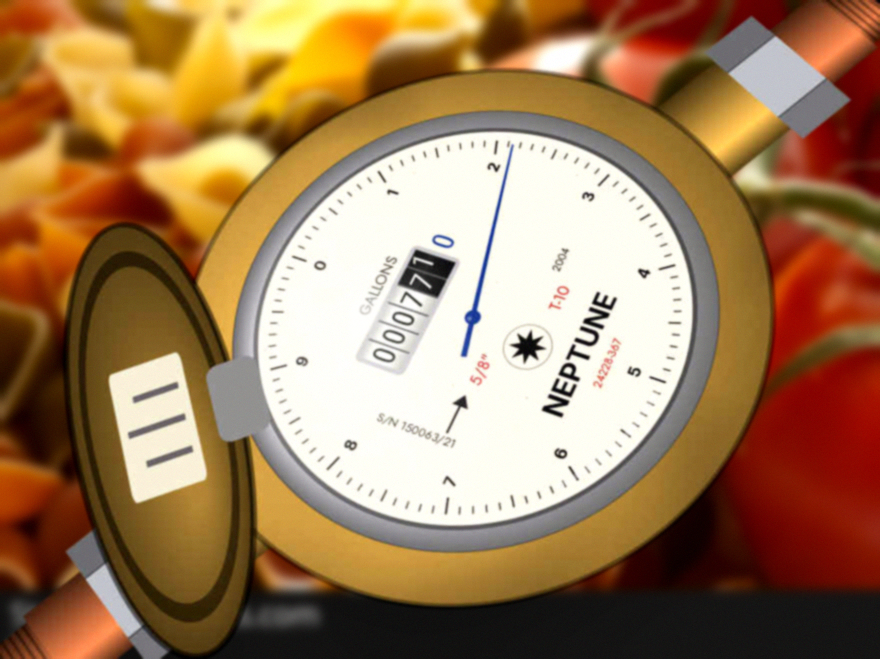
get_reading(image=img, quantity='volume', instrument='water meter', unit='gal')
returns 7712.1 gal
